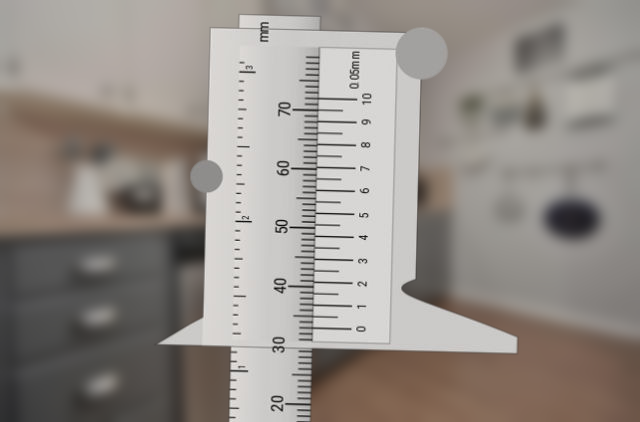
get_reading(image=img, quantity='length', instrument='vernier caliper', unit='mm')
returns 33.0 mm
